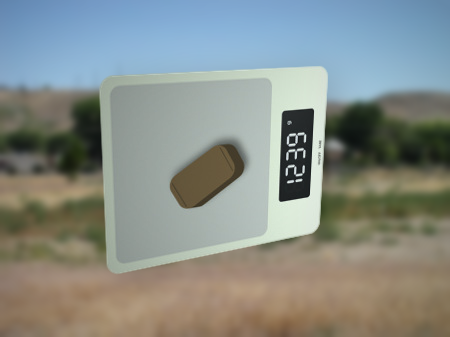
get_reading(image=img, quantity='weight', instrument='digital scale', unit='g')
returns 1239 g
